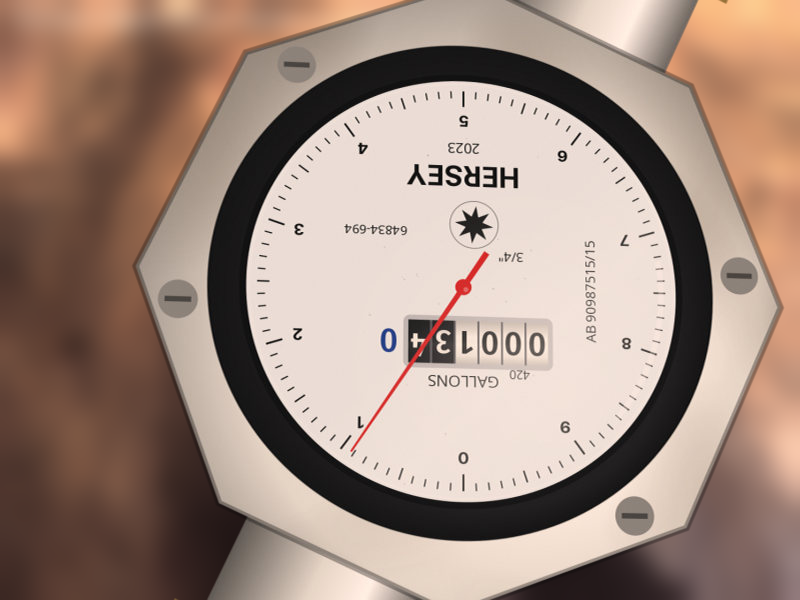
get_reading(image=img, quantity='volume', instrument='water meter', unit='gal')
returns 1340.9 gal
